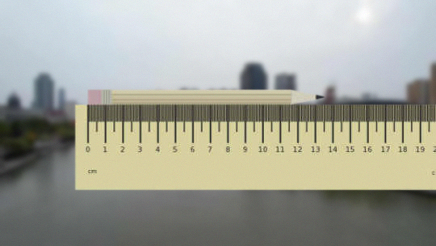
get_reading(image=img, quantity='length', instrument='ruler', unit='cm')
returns 13.5 cm
